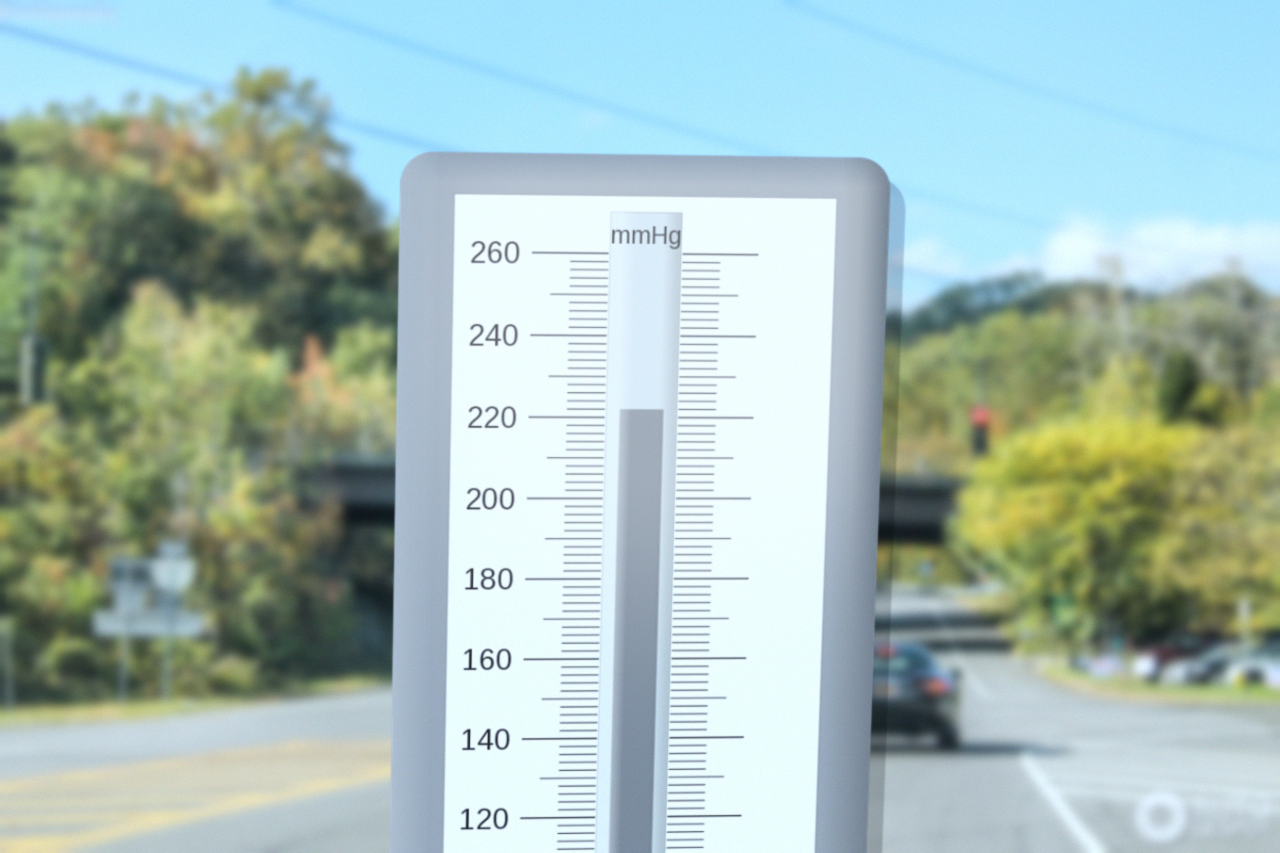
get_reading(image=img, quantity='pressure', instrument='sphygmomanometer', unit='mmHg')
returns 222 mmHg
